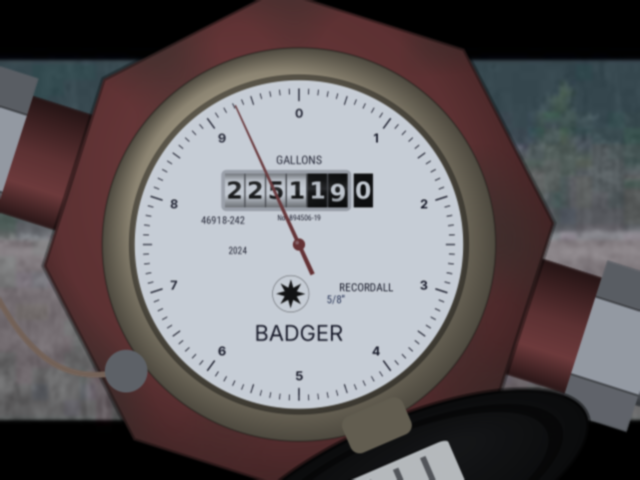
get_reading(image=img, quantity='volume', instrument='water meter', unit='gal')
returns 2251189.3 gal
